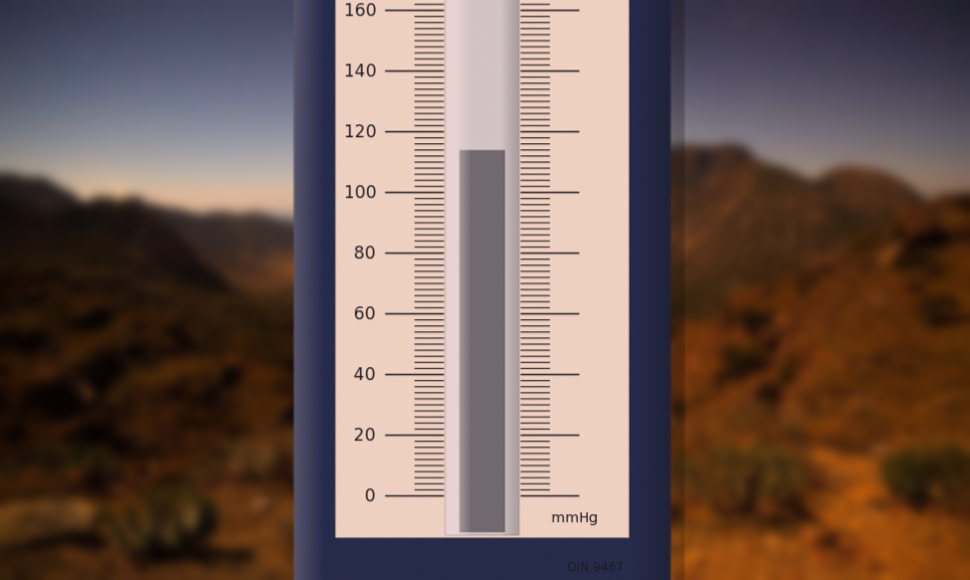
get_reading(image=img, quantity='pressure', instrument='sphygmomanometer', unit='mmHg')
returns 114 mmHg
